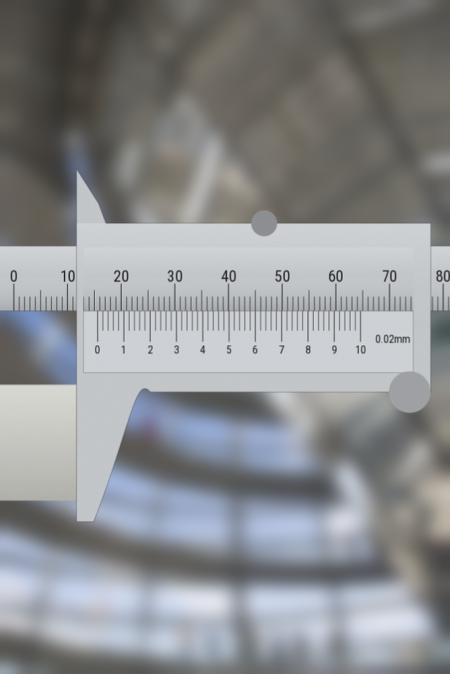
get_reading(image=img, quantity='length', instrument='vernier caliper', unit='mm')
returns 15.6 mm
